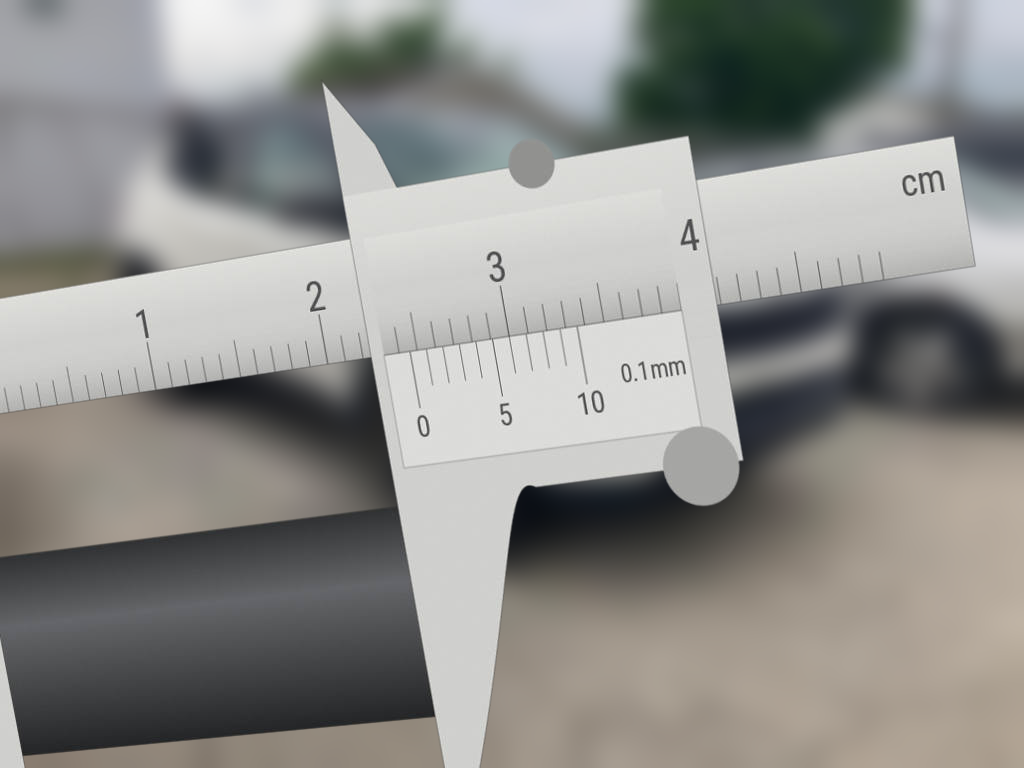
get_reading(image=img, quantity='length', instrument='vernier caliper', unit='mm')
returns 24.6 mm
